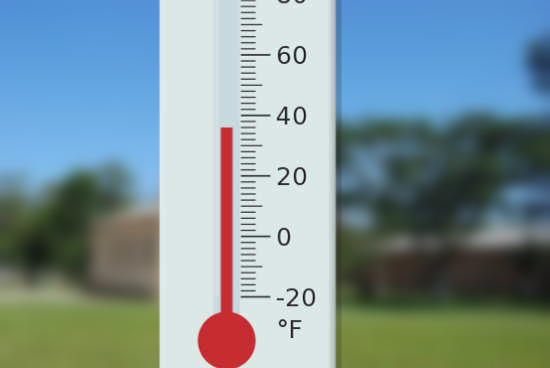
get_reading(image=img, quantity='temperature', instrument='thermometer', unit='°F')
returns 36 °F
